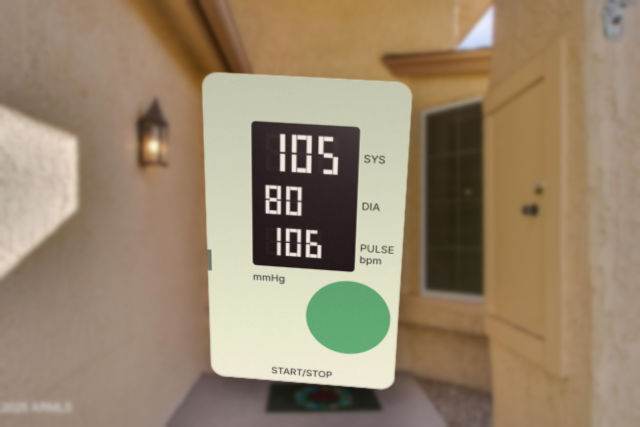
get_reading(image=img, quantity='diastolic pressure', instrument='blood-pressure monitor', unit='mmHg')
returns 80 mmHg
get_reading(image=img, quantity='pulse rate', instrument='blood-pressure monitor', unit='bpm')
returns 106 bpm
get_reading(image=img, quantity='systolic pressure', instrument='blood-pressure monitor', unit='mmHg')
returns 105 mmHg
